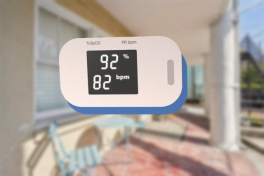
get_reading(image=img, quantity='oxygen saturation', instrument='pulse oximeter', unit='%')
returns 92 %
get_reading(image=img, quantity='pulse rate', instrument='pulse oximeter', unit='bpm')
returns 82 bpm
